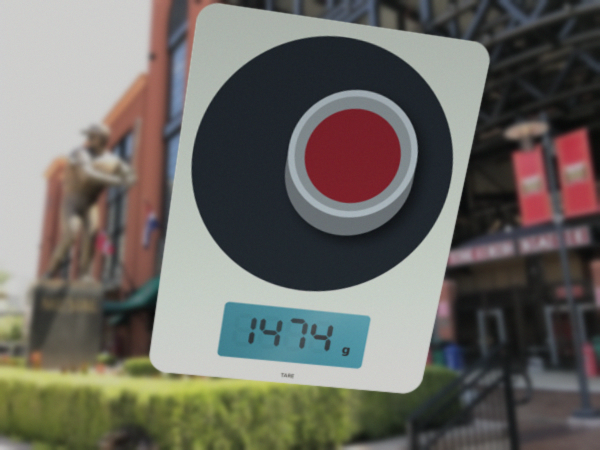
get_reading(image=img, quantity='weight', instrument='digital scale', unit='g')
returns 1474 g
